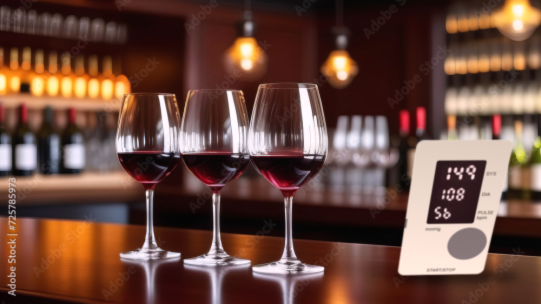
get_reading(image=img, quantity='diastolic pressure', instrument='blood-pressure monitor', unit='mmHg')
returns 108 mmHg
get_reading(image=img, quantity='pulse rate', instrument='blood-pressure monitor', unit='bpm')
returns 56 bpm
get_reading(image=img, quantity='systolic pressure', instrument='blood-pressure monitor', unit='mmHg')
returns 149 mmHg
